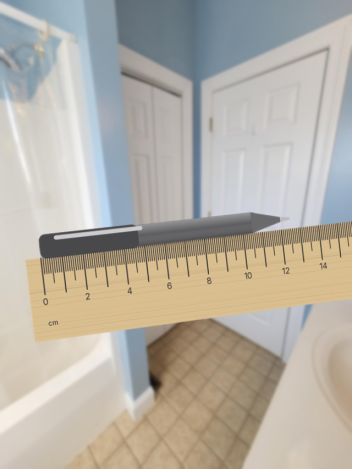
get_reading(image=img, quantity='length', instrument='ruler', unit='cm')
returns 12.5 cm
